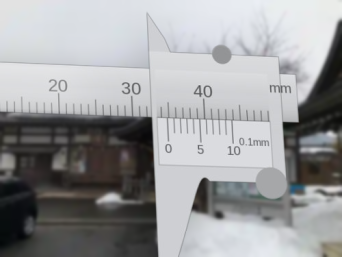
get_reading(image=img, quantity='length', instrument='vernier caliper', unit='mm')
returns 34.8 mm
